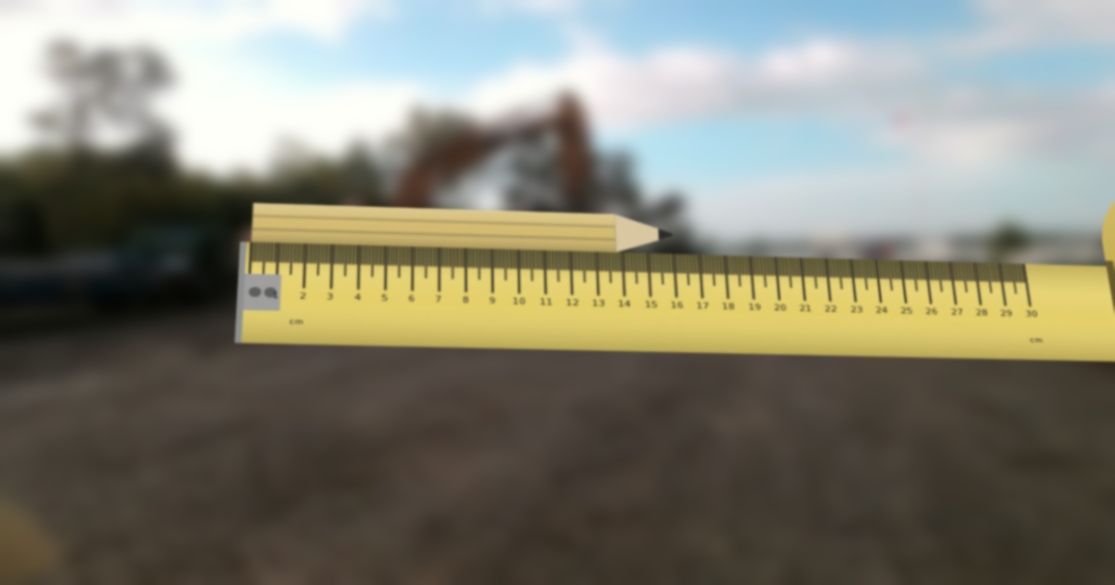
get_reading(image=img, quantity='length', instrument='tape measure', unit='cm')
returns 16 cm
